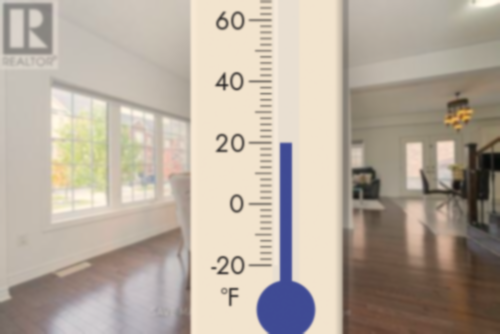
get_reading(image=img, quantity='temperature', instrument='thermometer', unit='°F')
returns 20 °F
